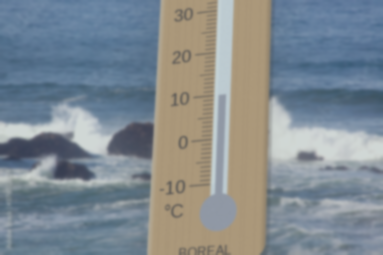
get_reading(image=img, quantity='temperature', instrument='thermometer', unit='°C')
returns 10 °C
